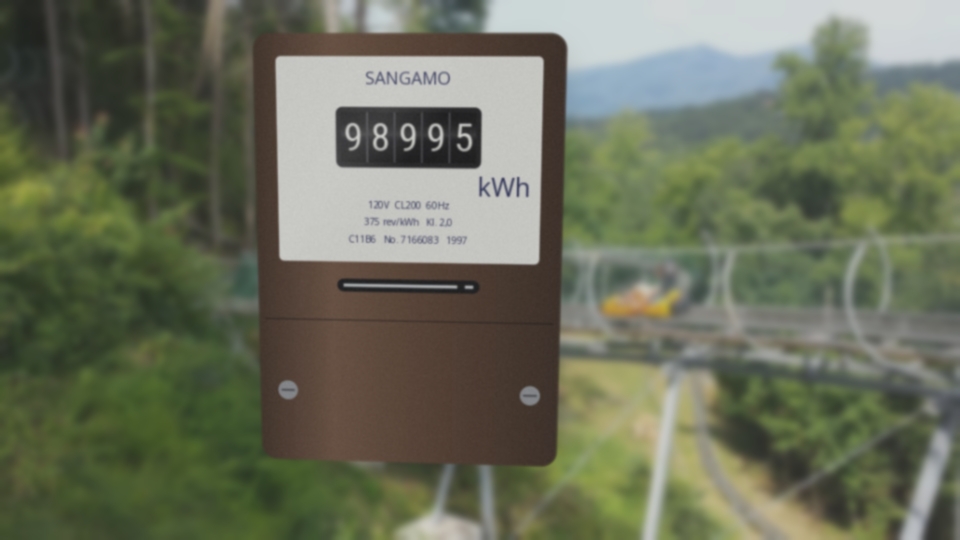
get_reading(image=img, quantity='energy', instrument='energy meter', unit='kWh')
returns 98995 kWh
